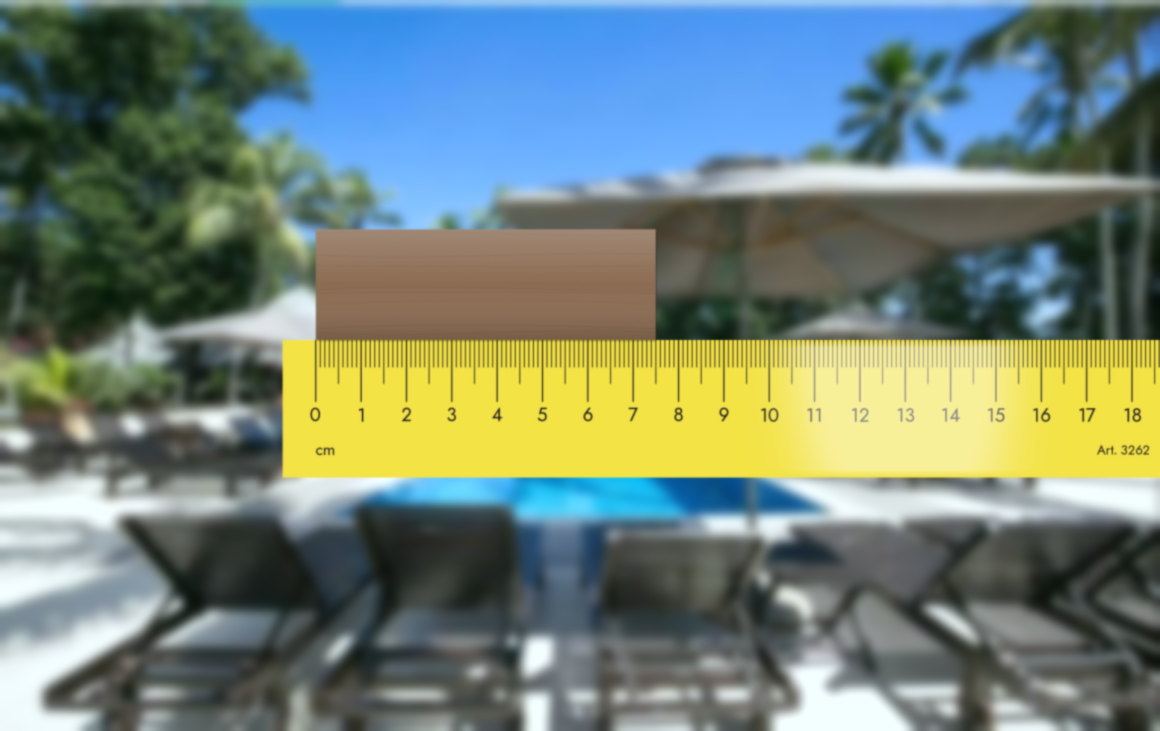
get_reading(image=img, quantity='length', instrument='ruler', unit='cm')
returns 7.5 cm
